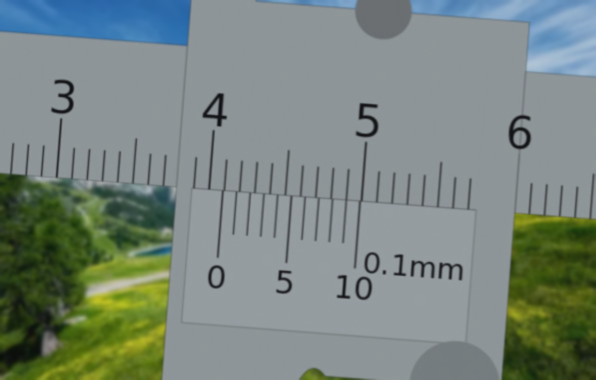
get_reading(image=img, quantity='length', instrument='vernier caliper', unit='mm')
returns 40.9 mm
